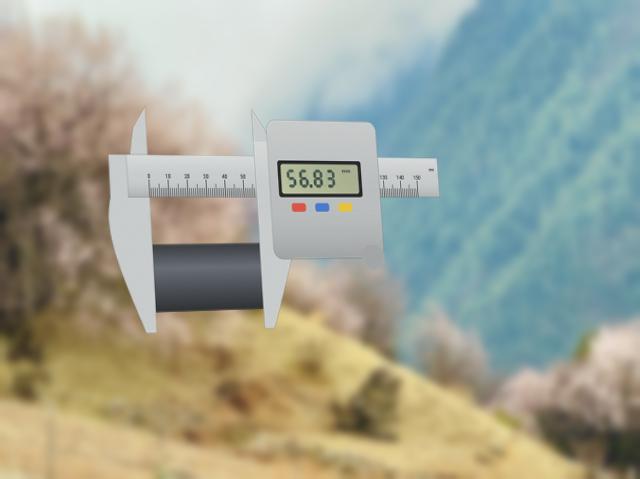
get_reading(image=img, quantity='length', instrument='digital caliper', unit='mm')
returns 56.83 mm
